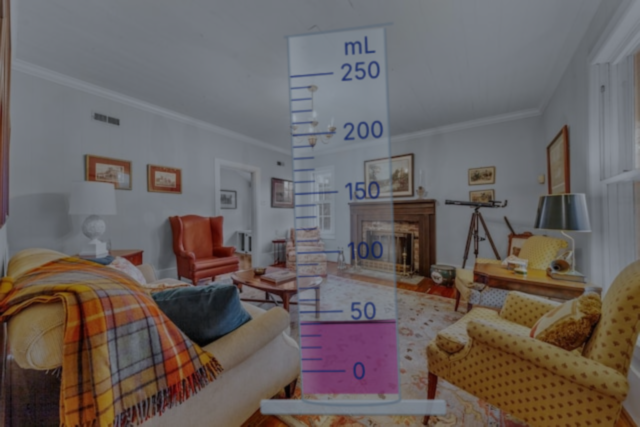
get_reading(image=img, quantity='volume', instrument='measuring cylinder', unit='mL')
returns 40 mL
